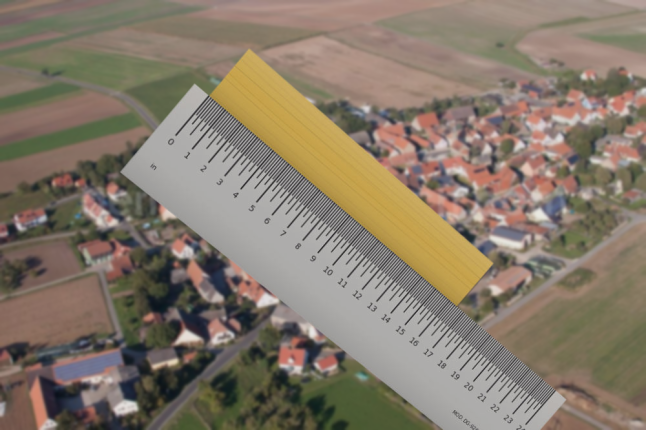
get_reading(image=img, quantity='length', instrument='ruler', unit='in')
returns 16.5 in
